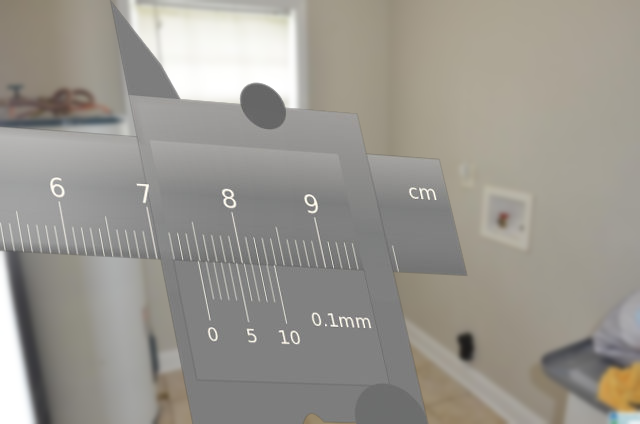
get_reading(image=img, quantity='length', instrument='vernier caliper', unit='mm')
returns 74.8 mm
